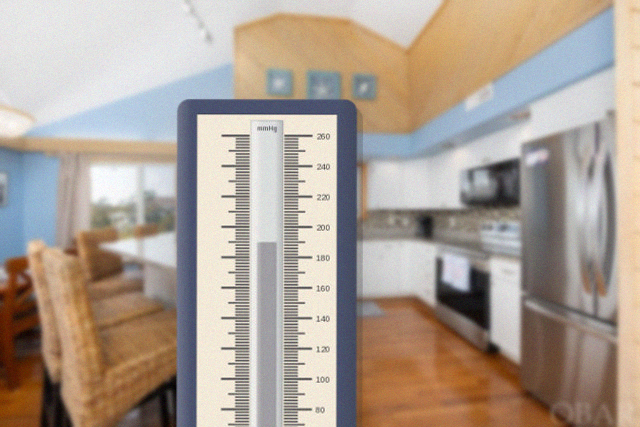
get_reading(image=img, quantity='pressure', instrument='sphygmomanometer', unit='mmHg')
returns 190 mmHg
